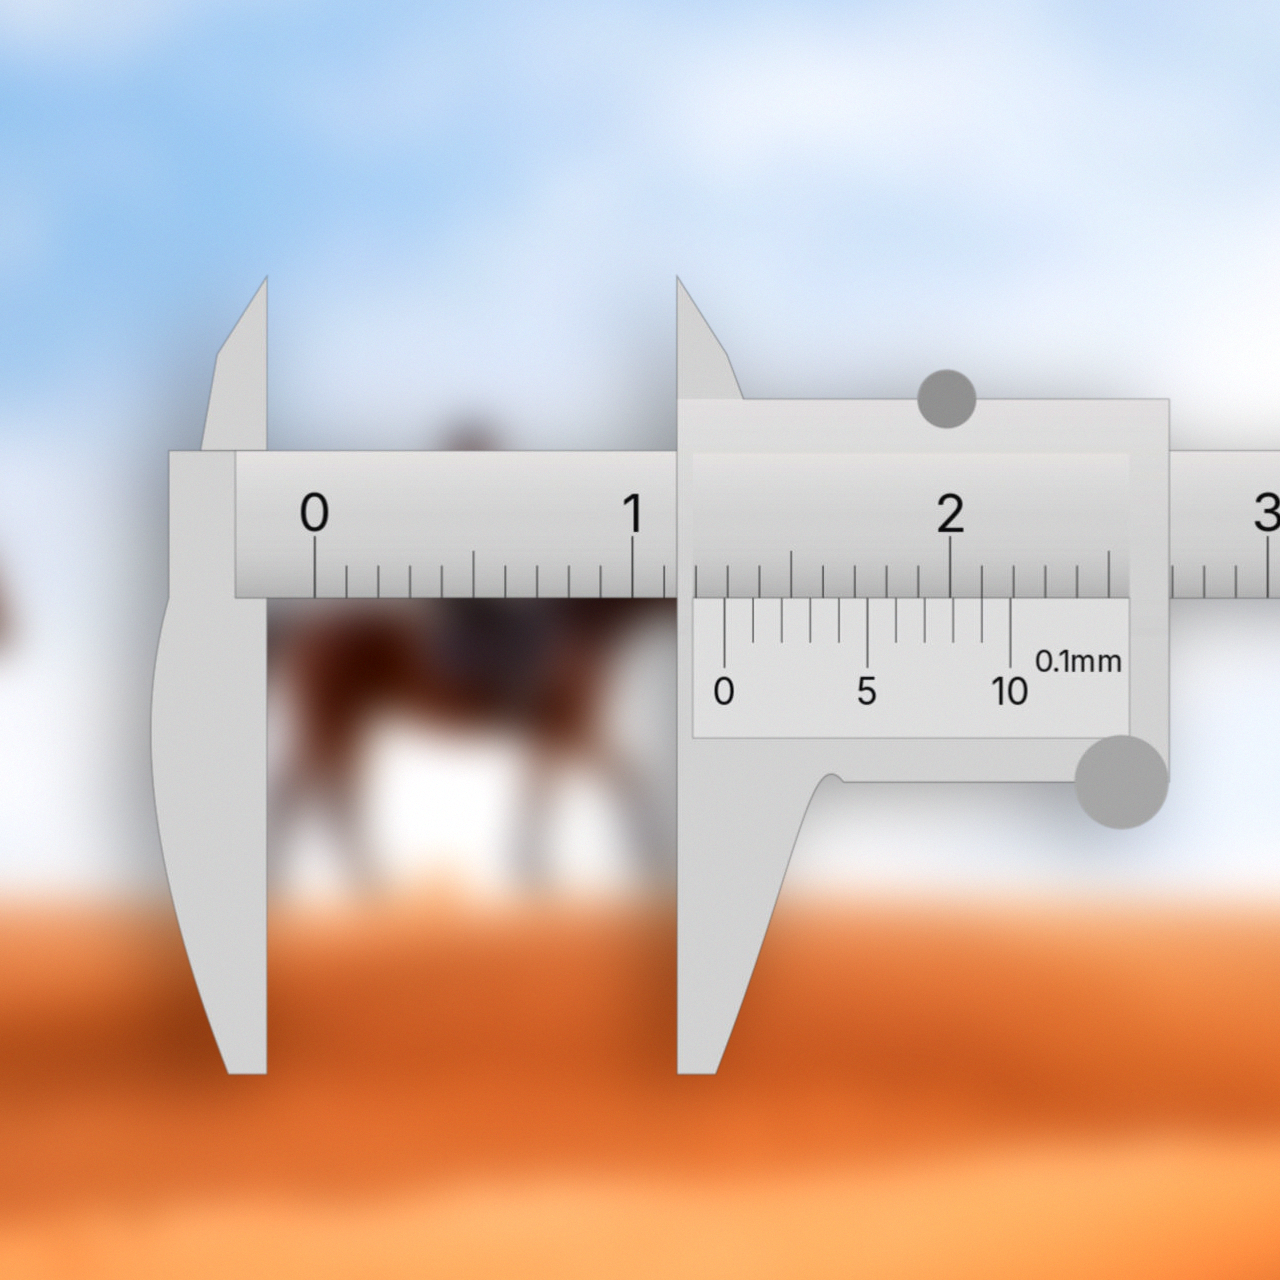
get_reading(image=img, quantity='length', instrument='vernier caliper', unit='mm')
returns 12.9 mm
